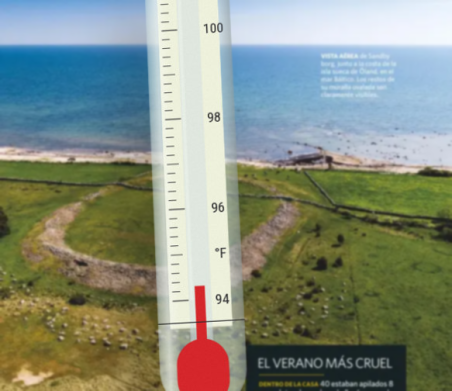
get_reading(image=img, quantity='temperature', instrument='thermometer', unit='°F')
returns 94.3 °F
